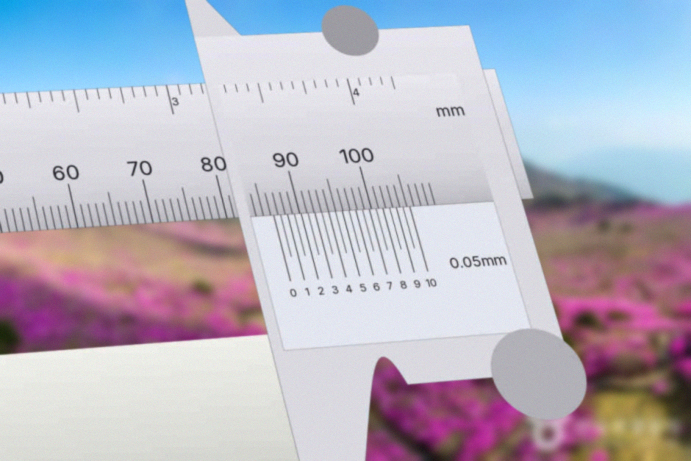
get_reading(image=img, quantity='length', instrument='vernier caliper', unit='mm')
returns 86.4 mm
